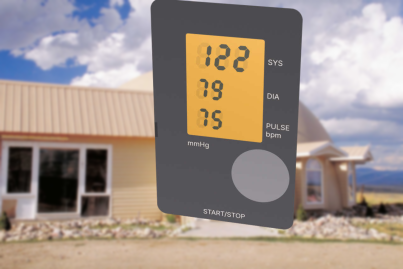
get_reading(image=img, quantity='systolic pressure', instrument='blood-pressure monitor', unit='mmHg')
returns 122 mmHg
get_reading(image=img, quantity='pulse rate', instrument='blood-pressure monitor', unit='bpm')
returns 75 bpm
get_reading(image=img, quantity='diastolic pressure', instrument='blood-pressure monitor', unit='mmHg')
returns 79 mmHg
